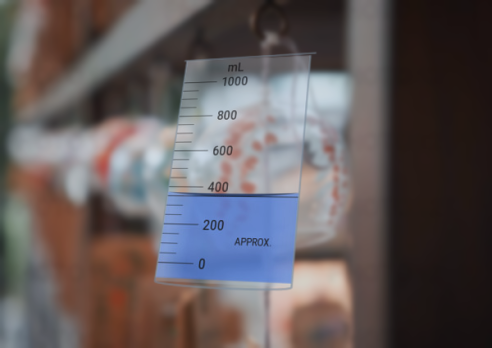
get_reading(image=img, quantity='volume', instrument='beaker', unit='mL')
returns 350 mL
